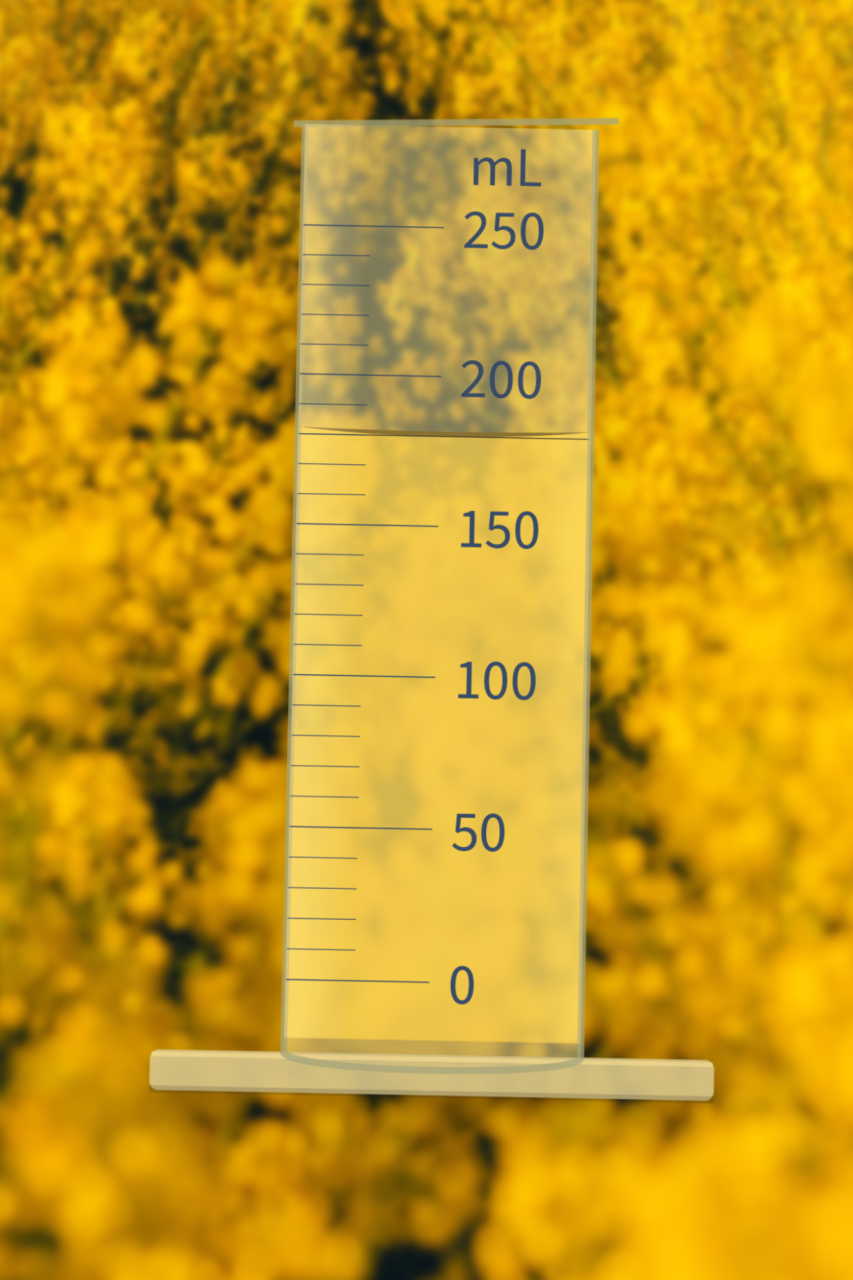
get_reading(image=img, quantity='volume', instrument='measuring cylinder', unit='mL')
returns 180 mL
